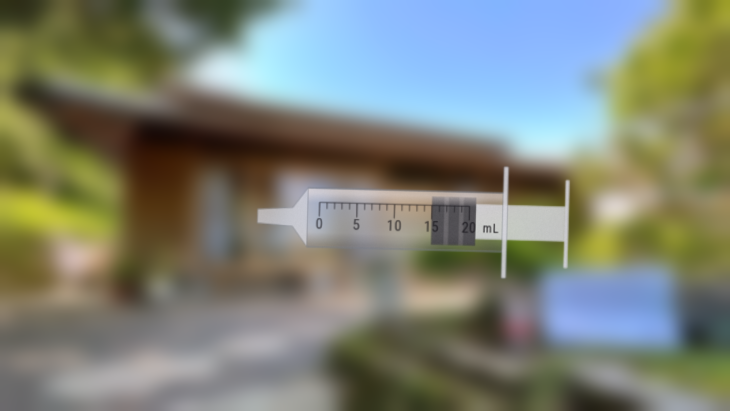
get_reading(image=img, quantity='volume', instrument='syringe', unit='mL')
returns 15 mL
